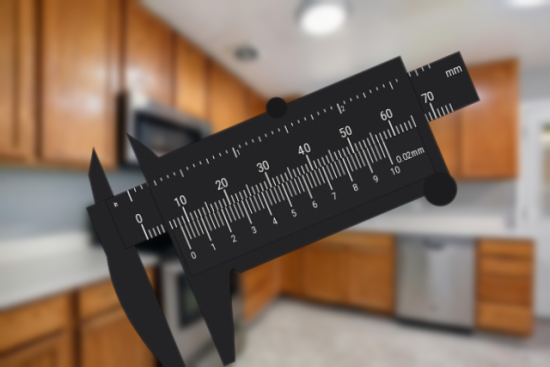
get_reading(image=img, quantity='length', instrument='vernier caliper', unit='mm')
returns 8.0 mm
